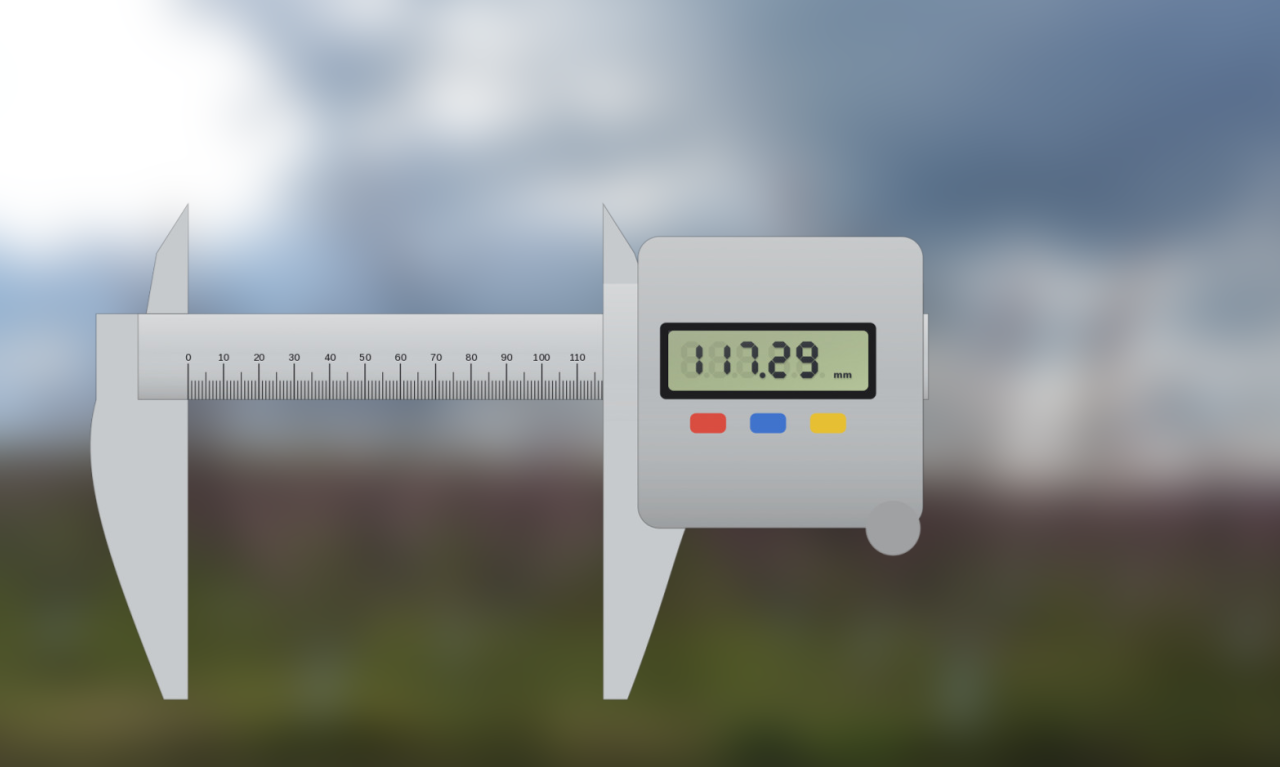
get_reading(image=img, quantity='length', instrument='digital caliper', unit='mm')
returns 117.29 mm
